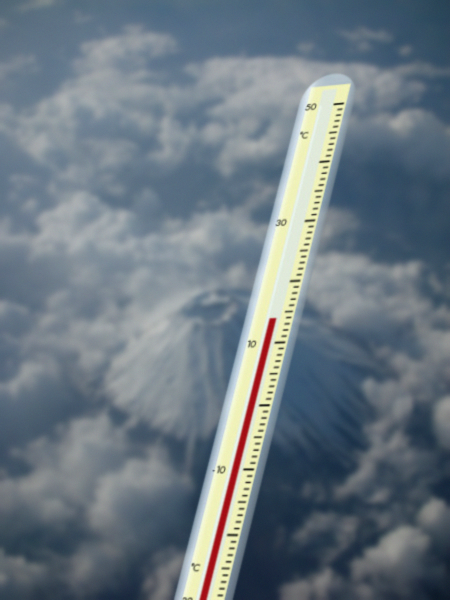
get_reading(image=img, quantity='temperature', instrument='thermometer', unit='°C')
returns 14 °C
